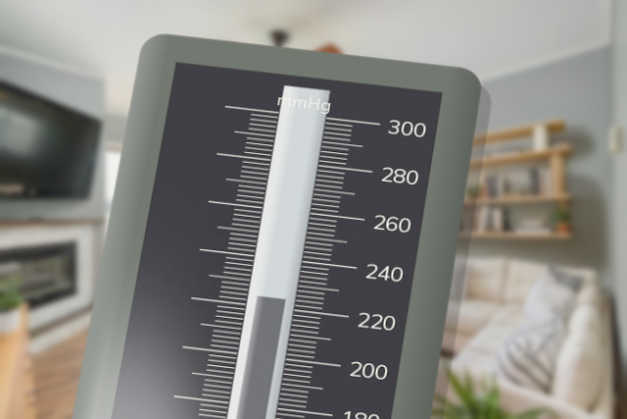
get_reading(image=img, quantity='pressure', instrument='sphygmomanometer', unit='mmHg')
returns 224 mmHg
